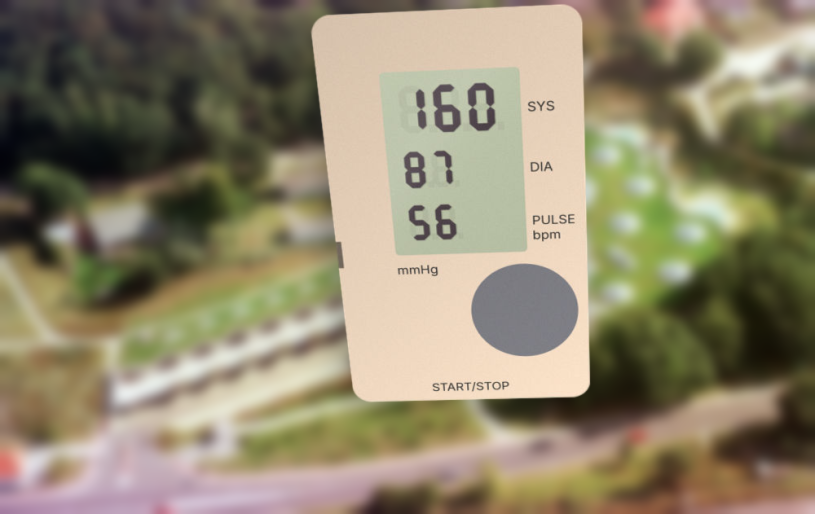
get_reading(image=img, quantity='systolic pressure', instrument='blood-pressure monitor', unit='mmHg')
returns 160 mmHg
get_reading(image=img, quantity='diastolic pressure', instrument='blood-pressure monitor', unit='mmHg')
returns 87 mmHg
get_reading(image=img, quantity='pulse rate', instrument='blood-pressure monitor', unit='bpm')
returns 56 bpm
